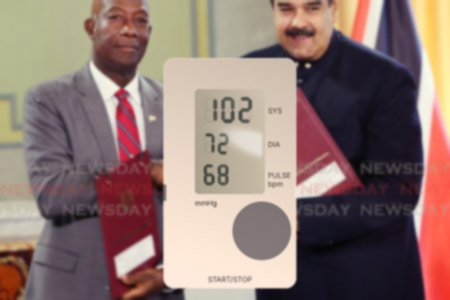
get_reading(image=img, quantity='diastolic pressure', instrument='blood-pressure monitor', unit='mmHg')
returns 72 mmHg
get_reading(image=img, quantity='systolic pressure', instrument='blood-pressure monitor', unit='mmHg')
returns 102 mmHg
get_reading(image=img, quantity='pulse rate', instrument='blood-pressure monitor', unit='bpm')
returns 68 bpm
